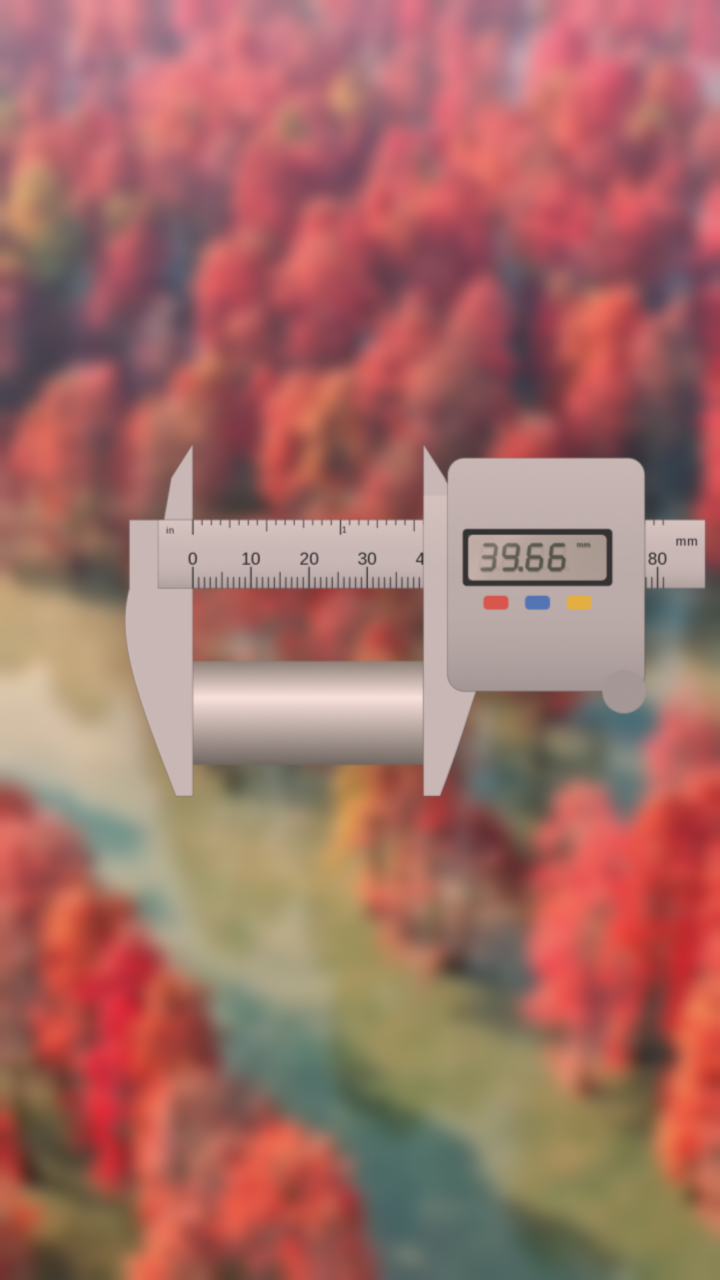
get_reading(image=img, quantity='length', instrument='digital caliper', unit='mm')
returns 39.66 mm
